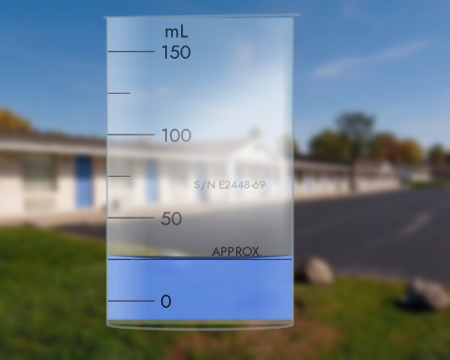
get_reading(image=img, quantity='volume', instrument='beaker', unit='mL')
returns 25 mL
